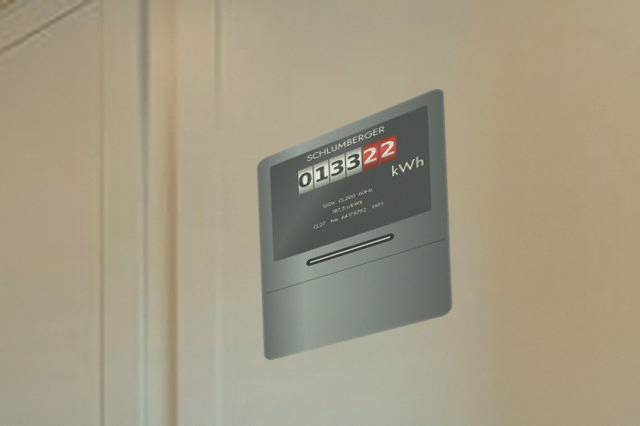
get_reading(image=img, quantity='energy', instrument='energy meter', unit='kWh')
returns 133.22 kWh
